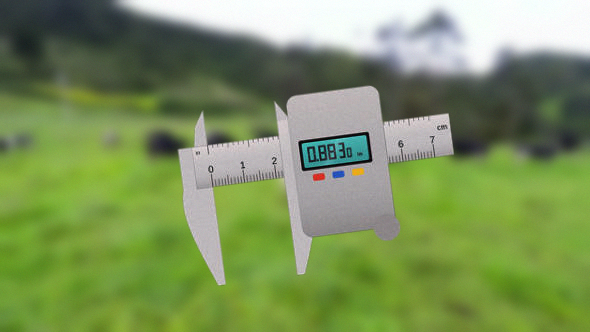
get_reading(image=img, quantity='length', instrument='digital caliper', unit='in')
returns 0.8830 in
